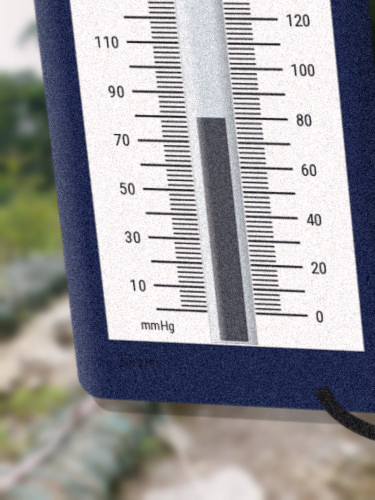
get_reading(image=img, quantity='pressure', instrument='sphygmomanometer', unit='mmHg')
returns 80 mmHg
